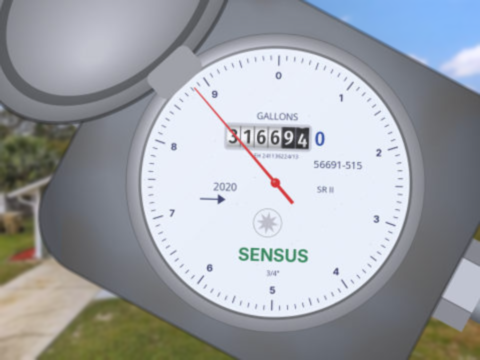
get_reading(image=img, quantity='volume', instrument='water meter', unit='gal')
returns 3166938.8 gal
